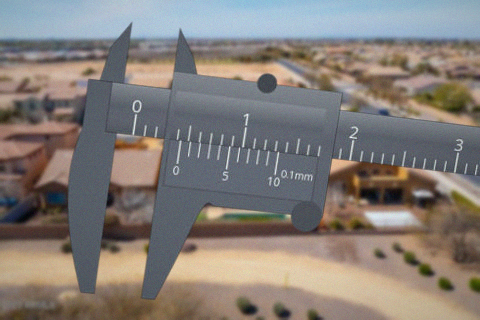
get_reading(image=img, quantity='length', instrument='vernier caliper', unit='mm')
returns 4.3 mm
